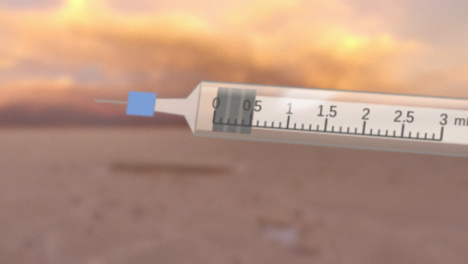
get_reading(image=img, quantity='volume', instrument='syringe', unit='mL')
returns 0 mL
